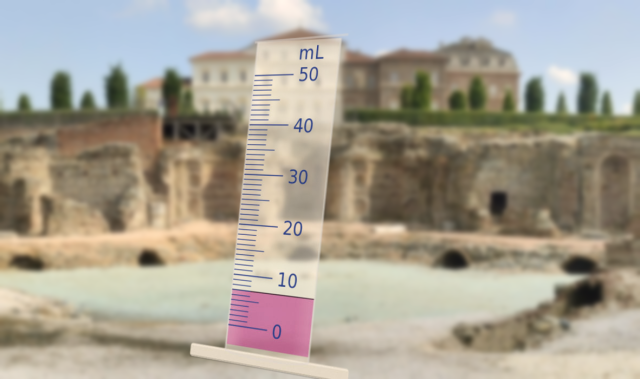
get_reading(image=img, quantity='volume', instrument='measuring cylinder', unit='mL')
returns 7 mL
